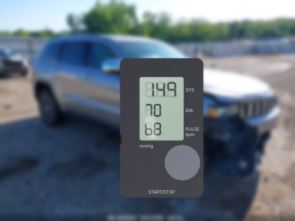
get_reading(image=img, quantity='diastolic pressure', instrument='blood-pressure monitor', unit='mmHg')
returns 70 mmHg
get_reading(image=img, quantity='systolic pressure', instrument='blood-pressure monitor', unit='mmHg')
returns 149 mmHg
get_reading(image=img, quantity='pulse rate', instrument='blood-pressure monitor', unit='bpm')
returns 68 bpm
